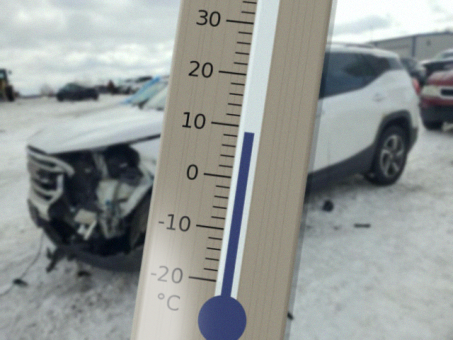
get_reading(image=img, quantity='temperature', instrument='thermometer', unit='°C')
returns 9 °C
